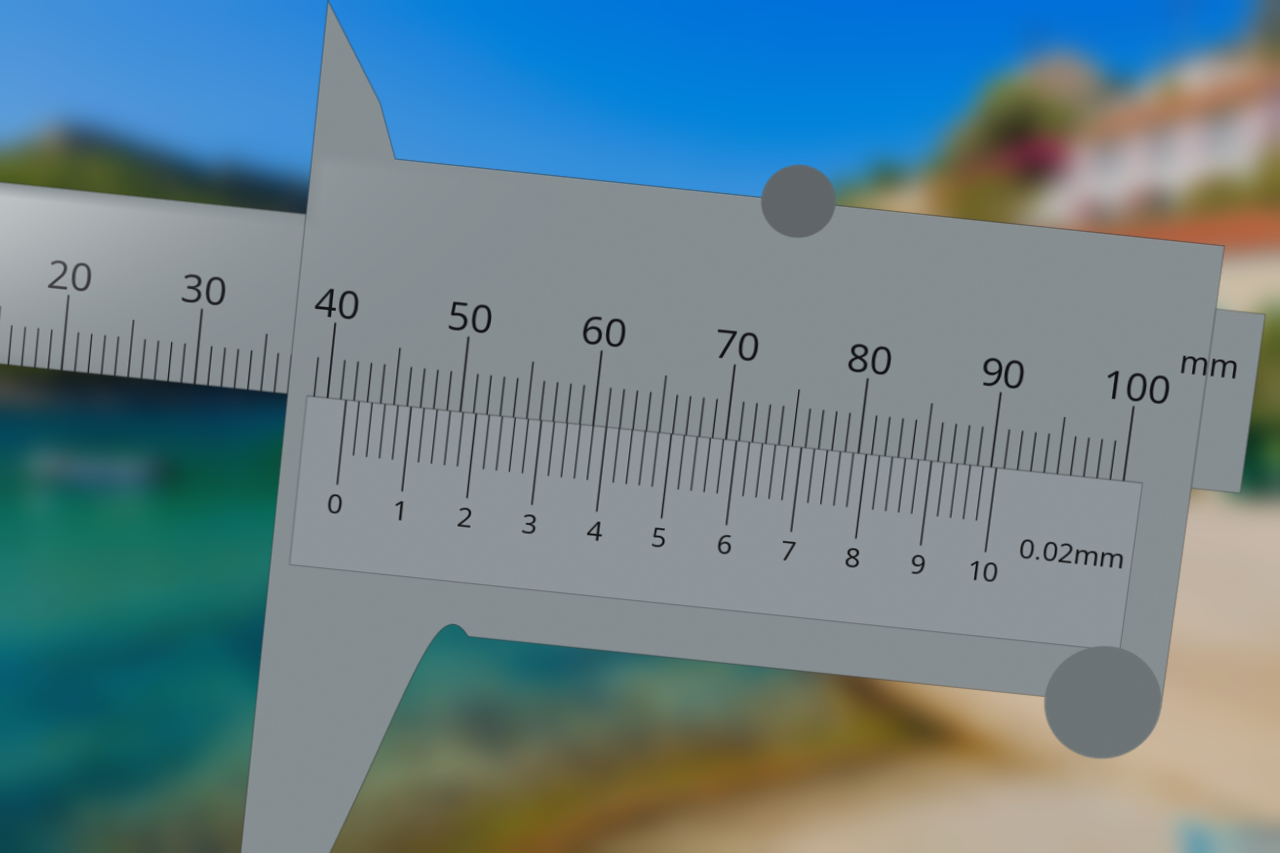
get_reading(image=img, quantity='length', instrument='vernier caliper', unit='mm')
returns 41.4 mm
